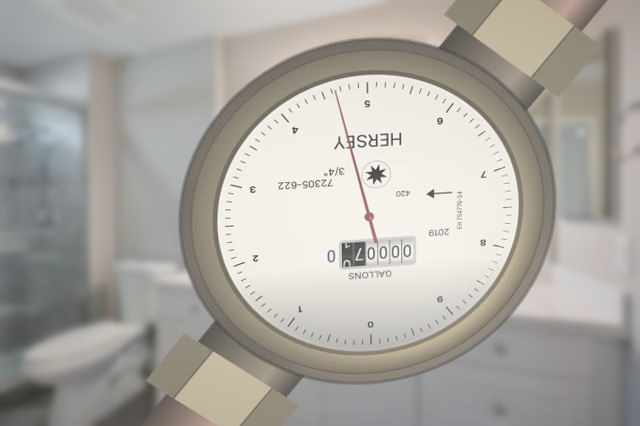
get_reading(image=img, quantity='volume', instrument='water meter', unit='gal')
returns 704.6 gal
